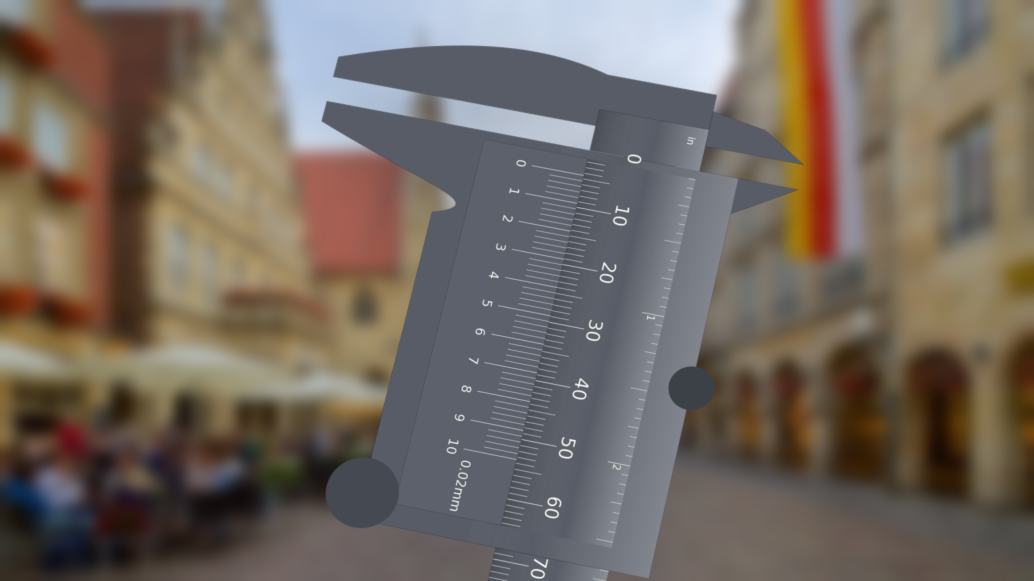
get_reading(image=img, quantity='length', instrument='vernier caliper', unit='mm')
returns 4.4 mm
